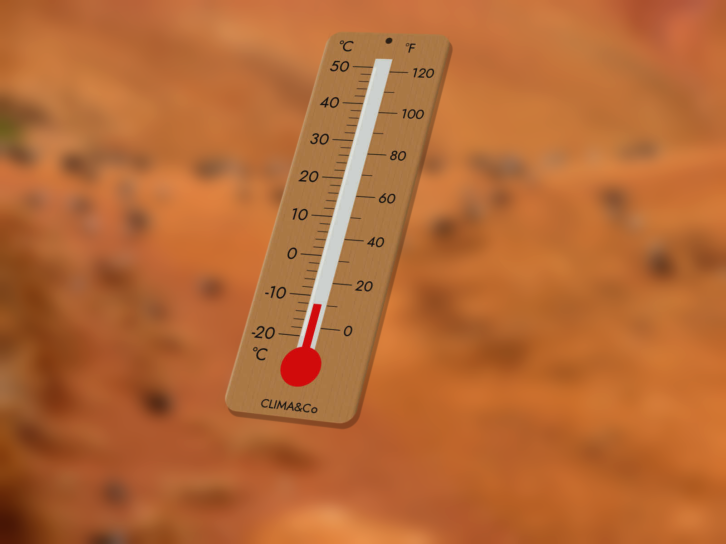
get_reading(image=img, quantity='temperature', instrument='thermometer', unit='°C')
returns -12 °C
